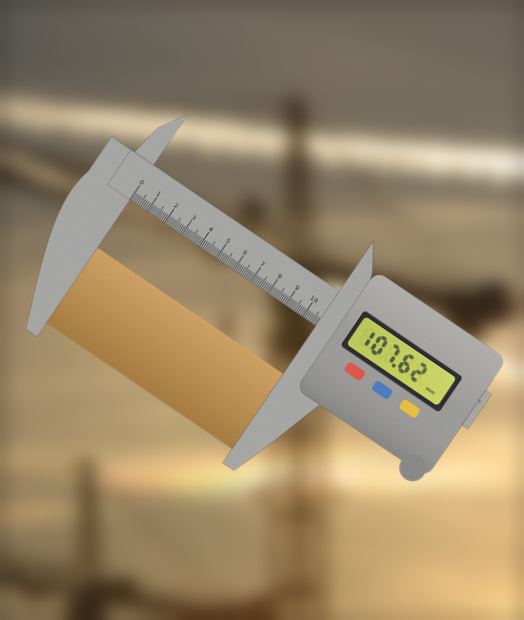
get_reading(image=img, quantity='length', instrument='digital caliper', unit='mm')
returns 107.62 mm
